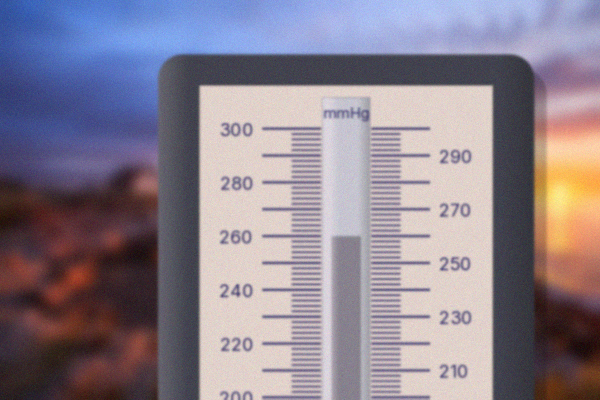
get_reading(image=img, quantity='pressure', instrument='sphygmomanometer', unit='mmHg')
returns 260 mmHg
